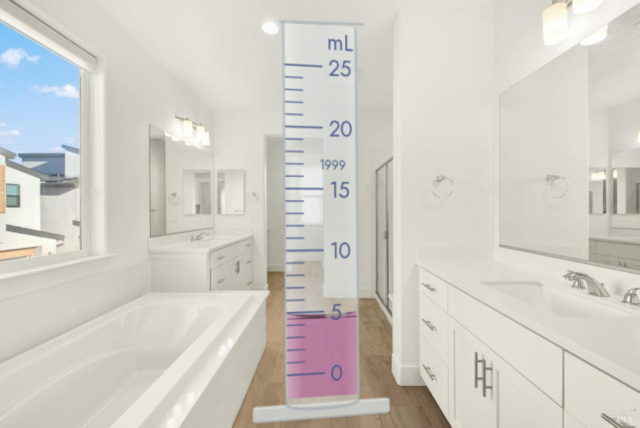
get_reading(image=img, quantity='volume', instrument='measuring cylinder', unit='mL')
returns 4.5 mL
